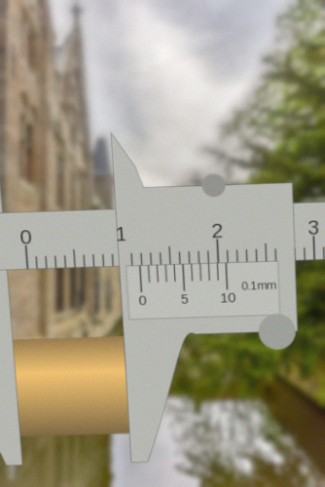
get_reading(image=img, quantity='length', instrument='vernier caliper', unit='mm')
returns 11.8 mm
